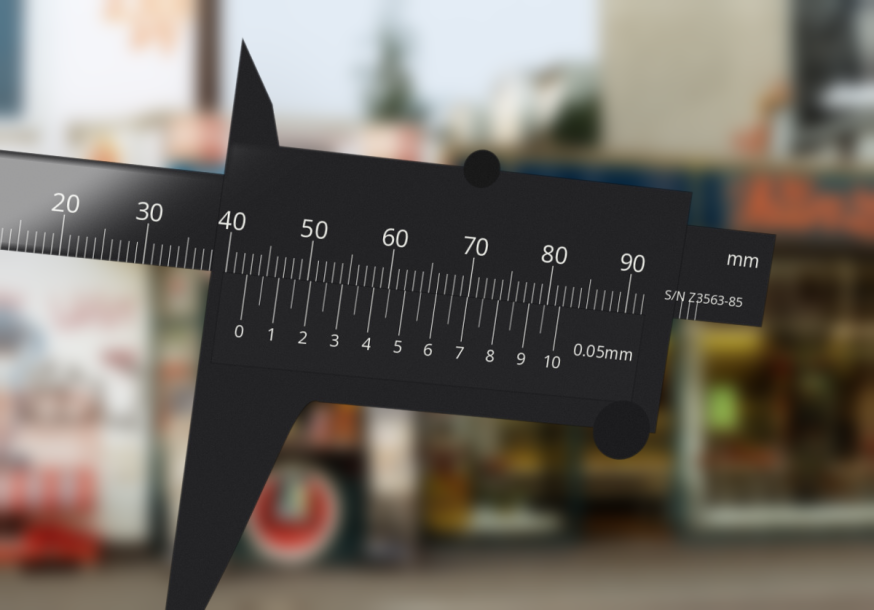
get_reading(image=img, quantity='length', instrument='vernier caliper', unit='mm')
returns 42.6 mm
